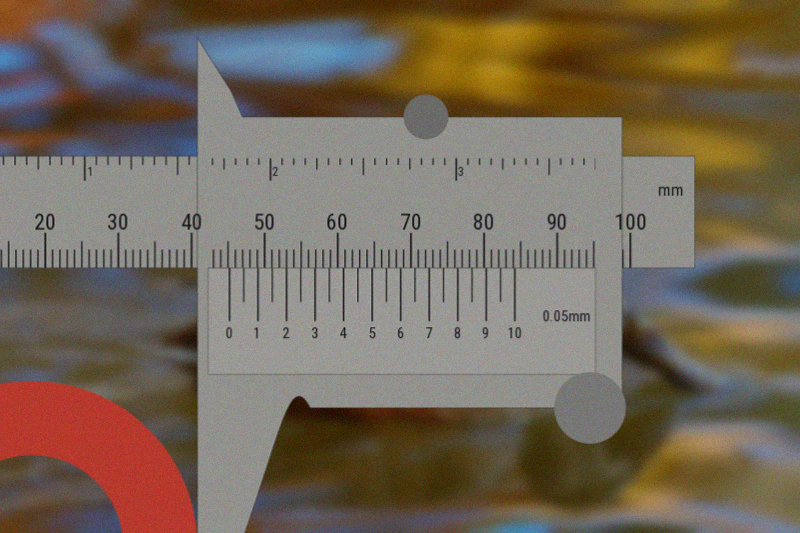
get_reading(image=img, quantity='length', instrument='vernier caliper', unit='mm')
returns 45.2 mm
